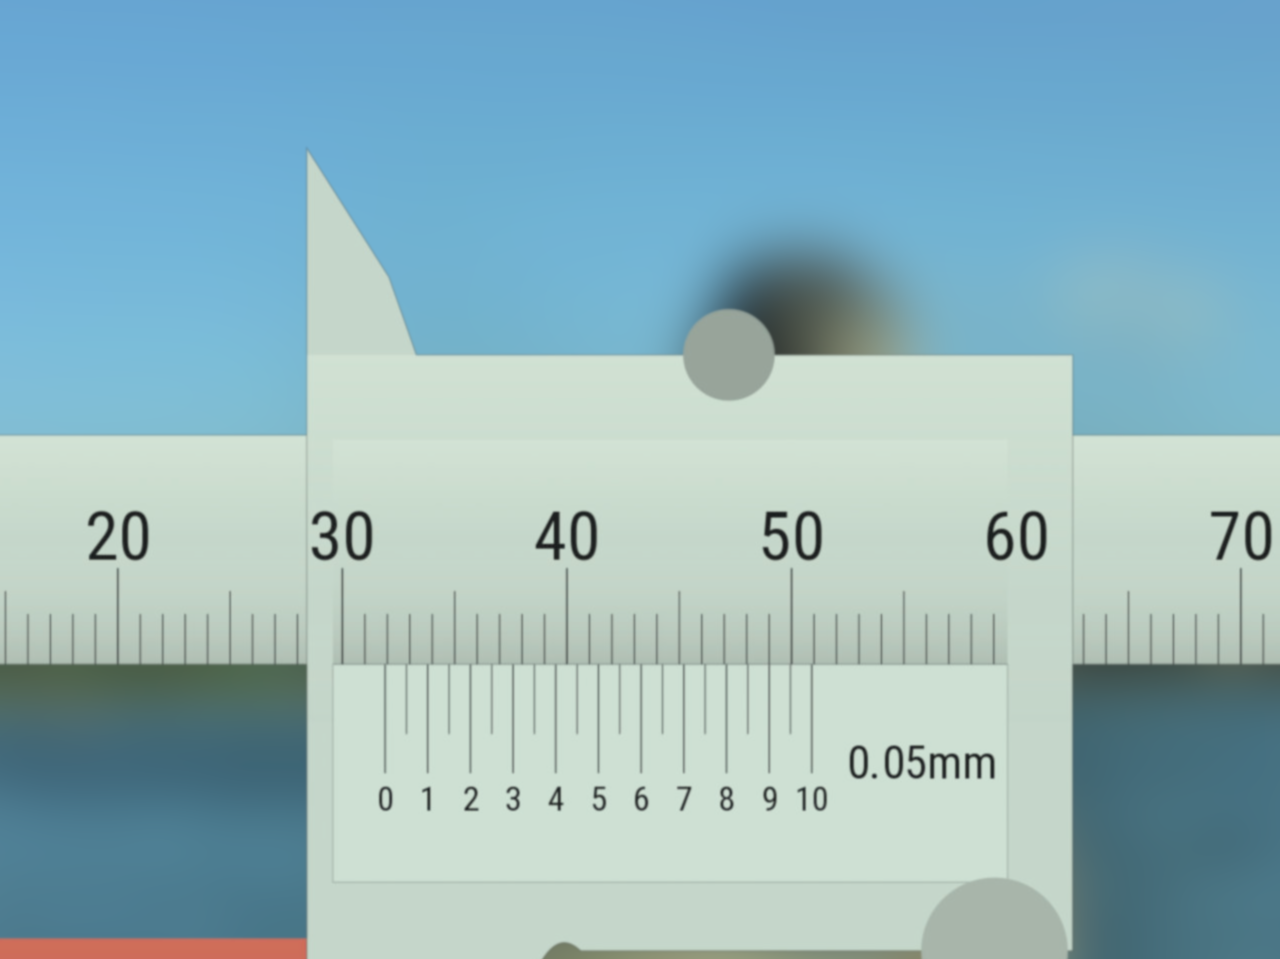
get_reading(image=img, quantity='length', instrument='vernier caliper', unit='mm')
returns 31.9 mm
